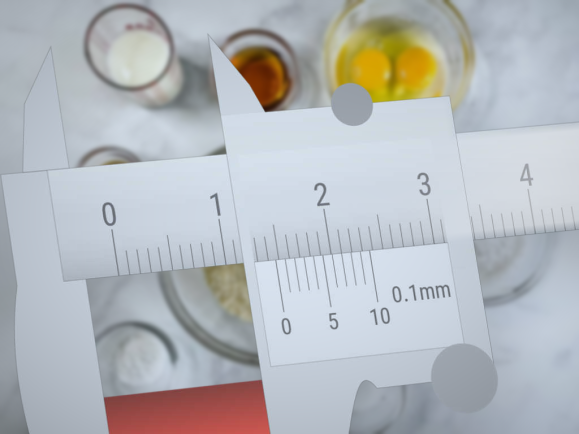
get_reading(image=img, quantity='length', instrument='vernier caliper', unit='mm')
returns 14.7 mm
